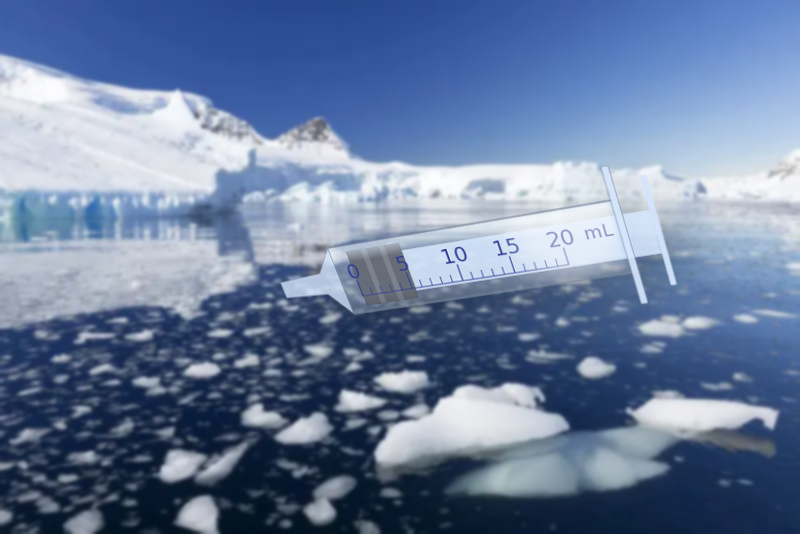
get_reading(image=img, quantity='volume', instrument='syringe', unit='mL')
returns 0 mL
